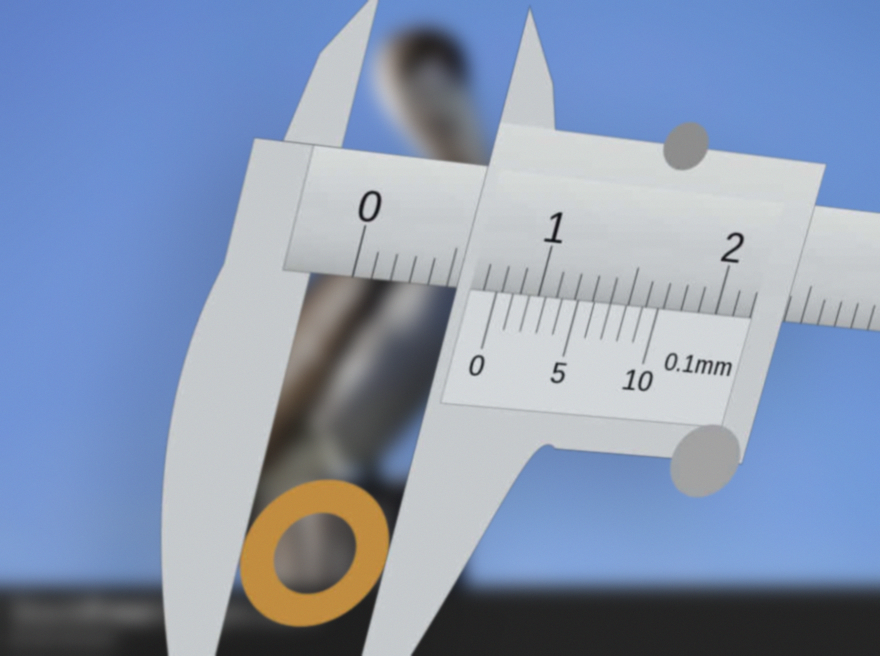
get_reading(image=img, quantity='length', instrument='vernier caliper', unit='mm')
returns 7.7 mm
